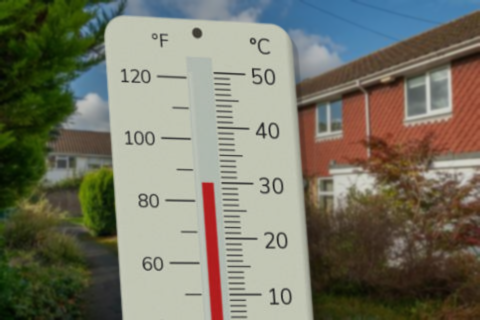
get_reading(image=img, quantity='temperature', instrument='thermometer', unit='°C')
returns 30 °C
